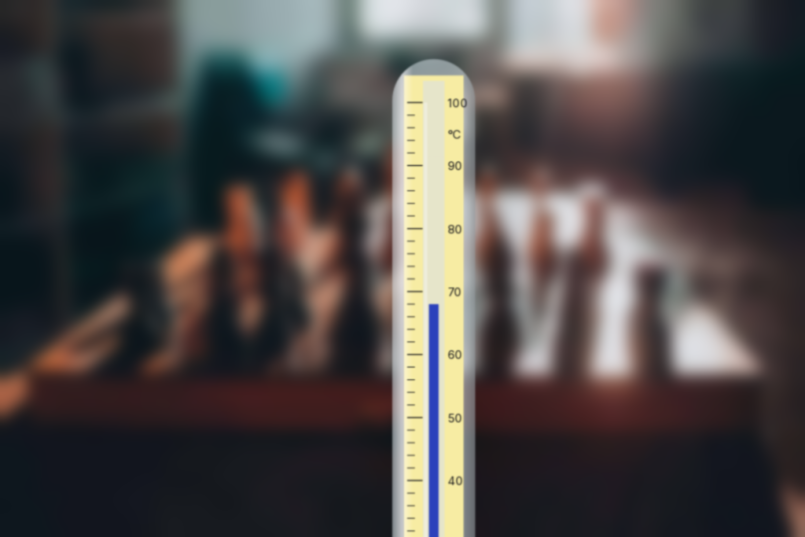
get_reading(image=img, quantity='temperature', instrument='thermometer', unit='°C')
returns 68 °C
